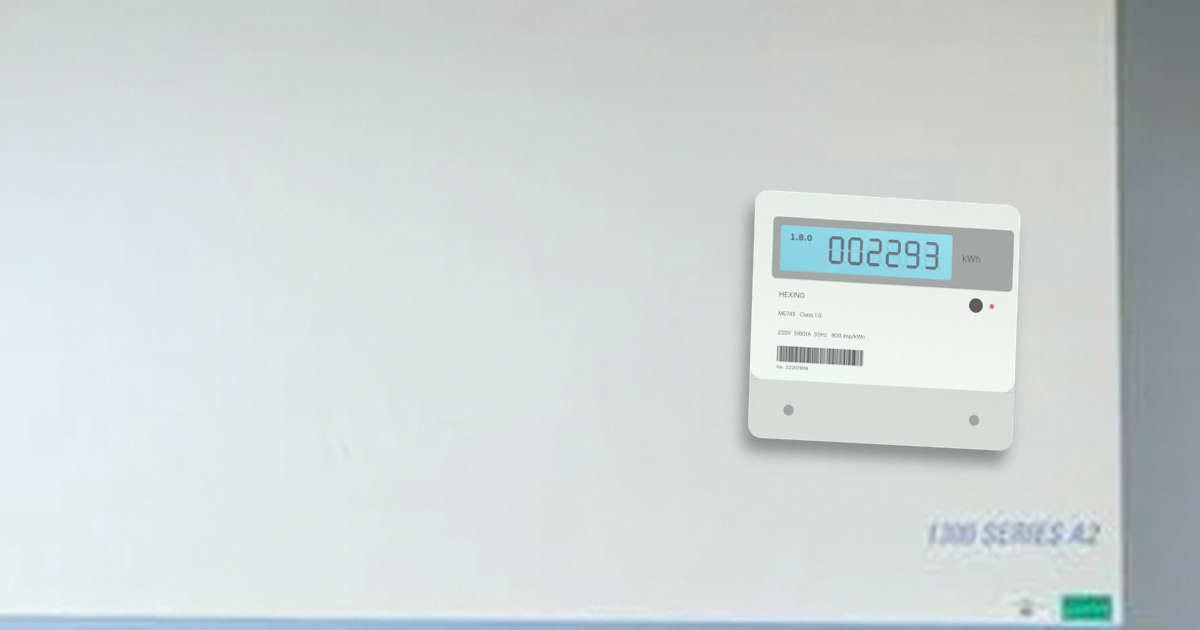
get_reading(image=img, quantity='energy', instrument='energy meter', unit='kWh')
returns 2293 kWh
